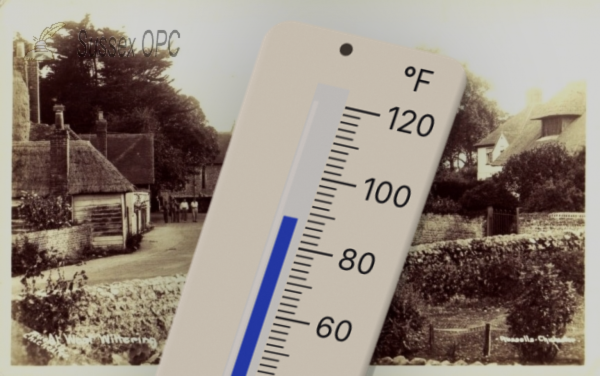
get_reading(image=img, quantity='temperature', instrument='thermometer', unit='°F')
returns 88 °F
